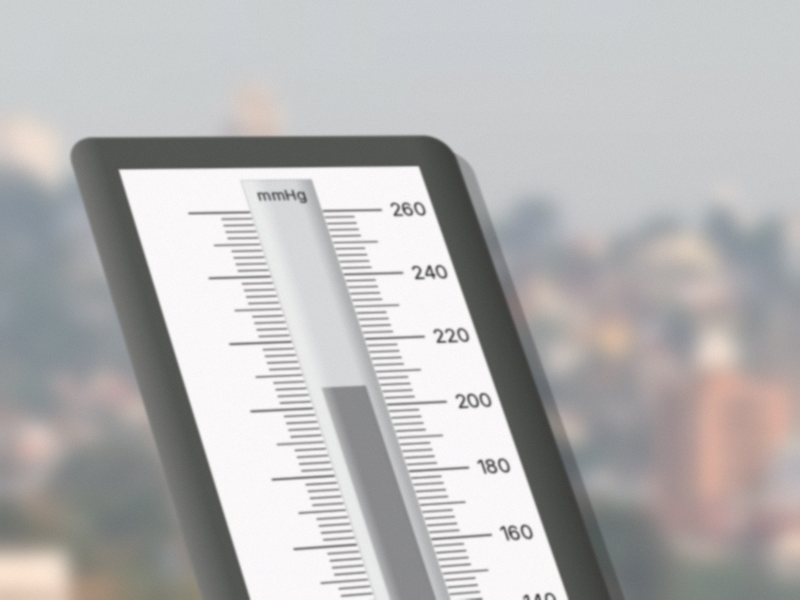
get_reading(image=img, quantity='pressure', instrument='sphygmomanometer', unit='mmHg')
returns 206 mmHg
